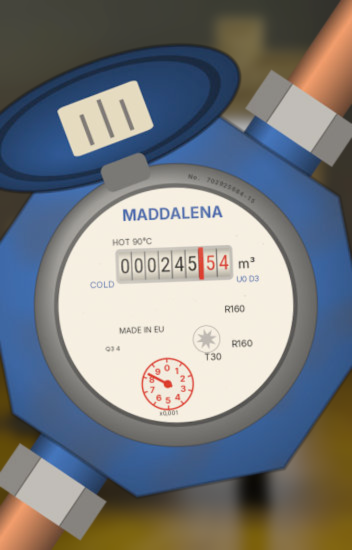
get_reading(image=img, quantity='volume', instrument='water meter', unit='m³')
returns 245.548 m³
